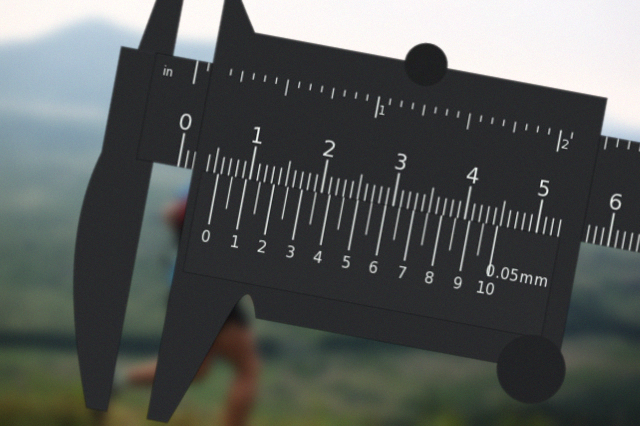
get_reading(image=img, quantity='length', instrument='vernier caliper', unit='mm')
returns 5.6 mm
